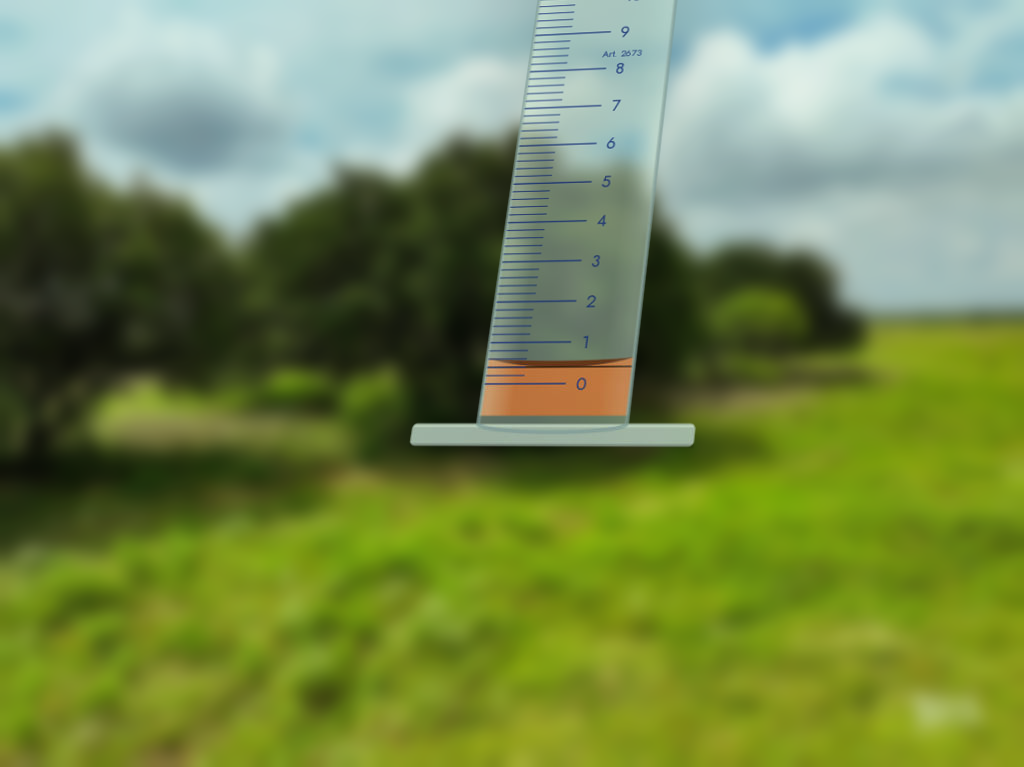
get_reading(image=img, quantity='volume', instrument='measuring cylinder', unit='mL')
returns 0.4 mL
